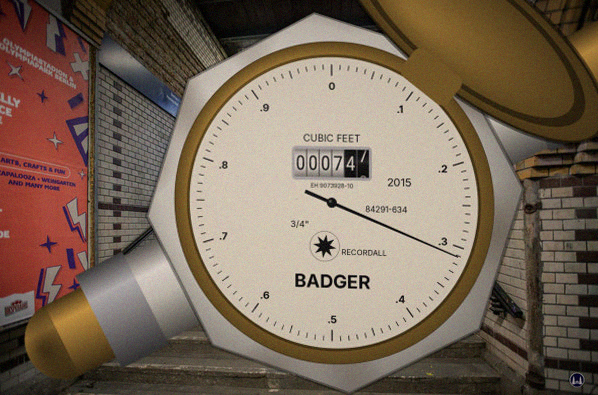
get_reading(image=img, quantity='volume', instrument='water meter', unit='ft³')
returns 747.31 ft³
